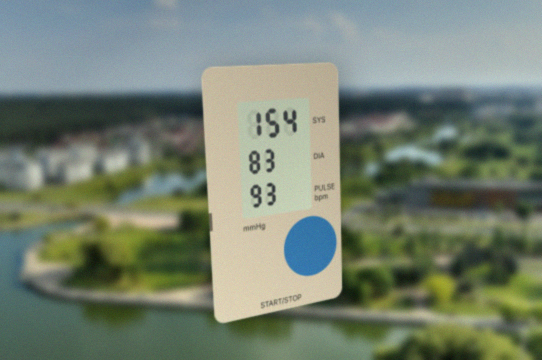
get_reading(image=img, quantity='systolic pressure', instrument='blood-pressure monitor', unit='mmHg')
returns 154 mmHg
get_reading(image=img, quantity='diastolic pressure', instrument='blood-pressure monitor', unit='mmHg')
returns 83 mmHg
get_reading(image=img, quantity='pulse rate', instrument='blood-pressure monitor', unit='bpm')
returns 93 bpm
